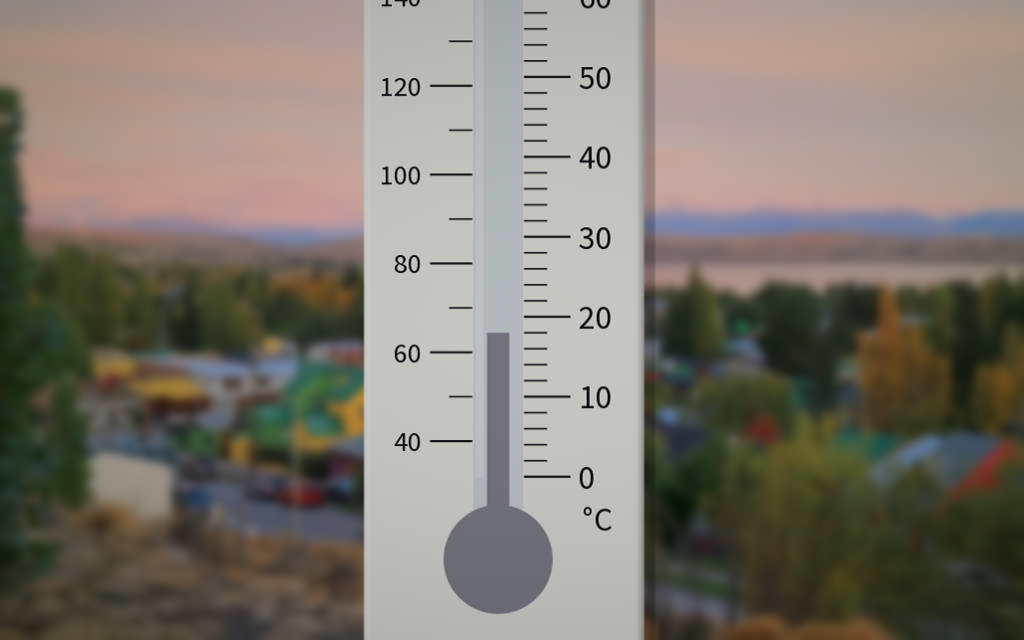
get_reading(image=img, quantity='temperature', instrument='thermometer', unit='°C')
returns 18 °C
